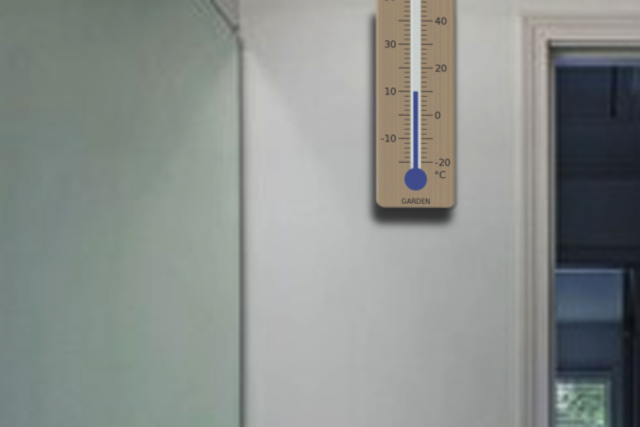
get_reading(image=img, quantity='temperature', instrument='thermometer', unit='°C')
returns 10 °C
